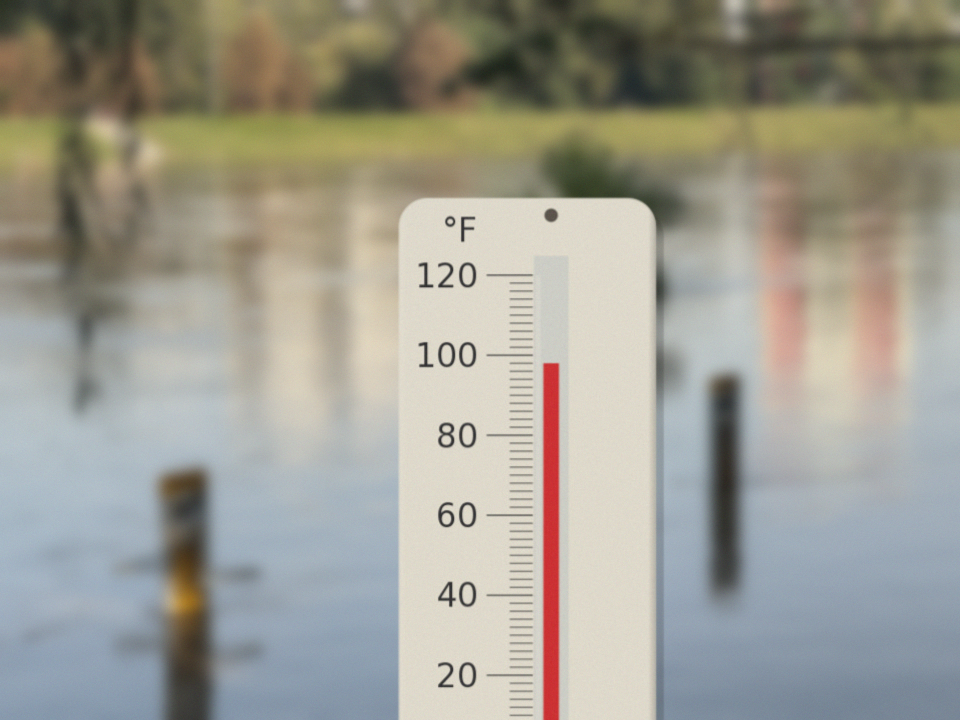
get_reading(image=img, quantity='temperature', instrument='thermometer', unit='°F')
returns 98 °F
